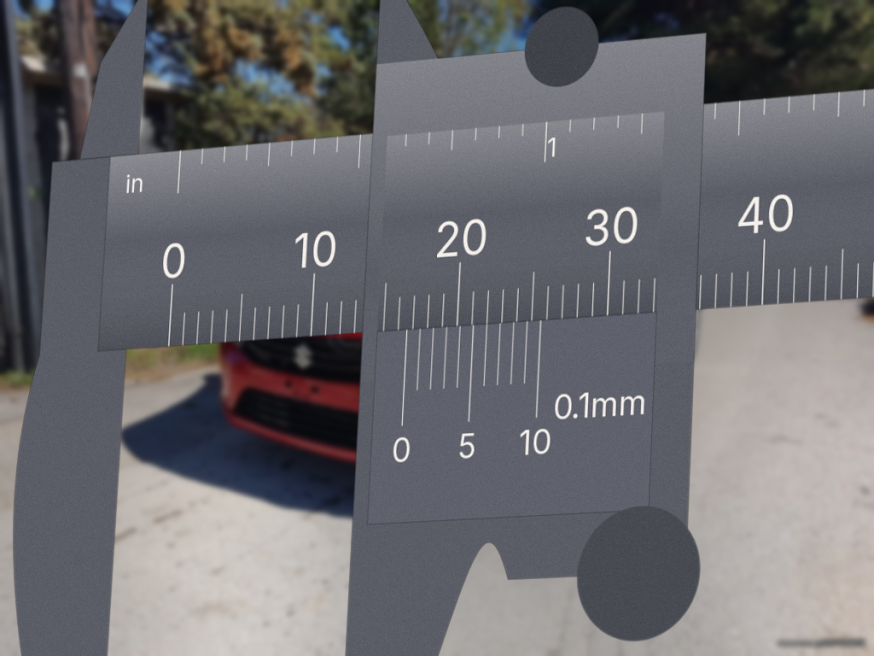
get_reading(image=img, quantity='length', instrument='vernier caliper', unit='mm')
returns 16.6 mm
